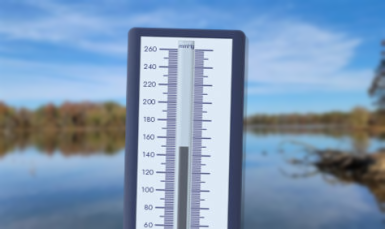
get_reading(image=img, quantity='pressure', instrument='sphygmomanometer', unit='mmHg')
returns 150 mmHg
